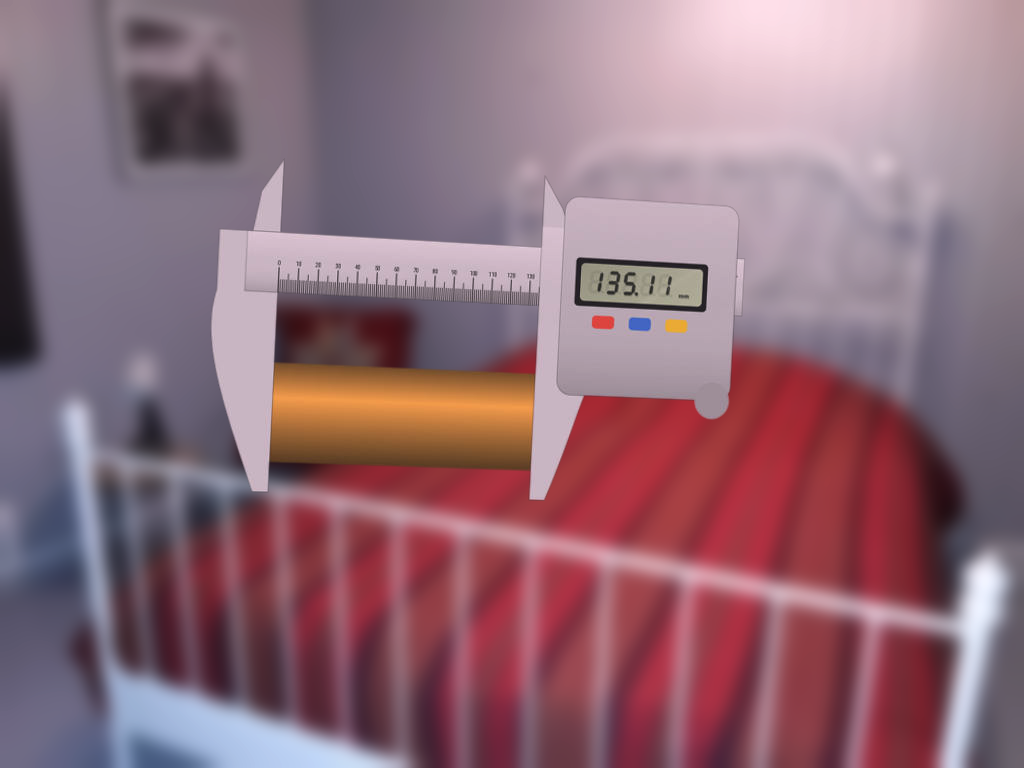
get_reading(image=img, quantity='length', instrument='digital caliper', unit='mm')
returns 135.11 mm
